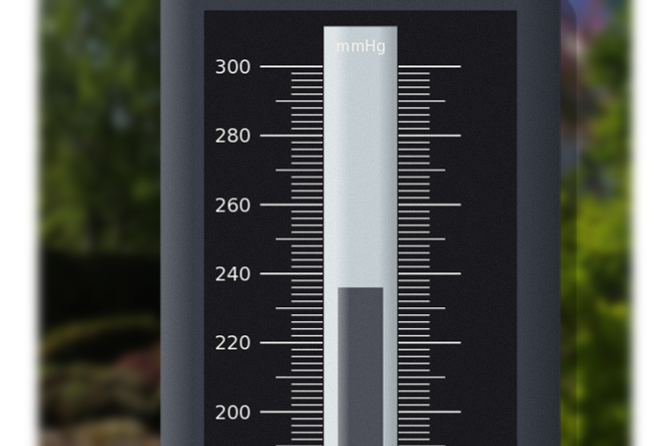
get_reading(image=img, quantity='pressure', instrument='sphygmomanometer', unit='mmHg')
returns 236 mmHg
